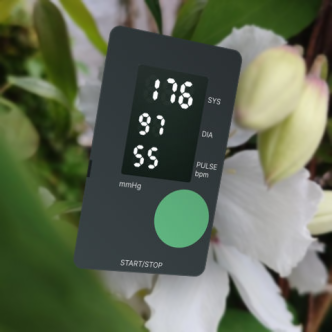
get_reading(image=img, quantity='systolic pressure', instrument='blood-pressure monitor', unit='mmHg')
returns 176 mmHg
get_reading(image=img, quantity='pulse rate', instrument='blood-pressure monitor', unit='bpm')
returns 55 bpm
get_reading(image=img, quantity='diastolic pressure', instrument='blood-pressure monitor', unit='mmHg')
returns 97 mmHg
